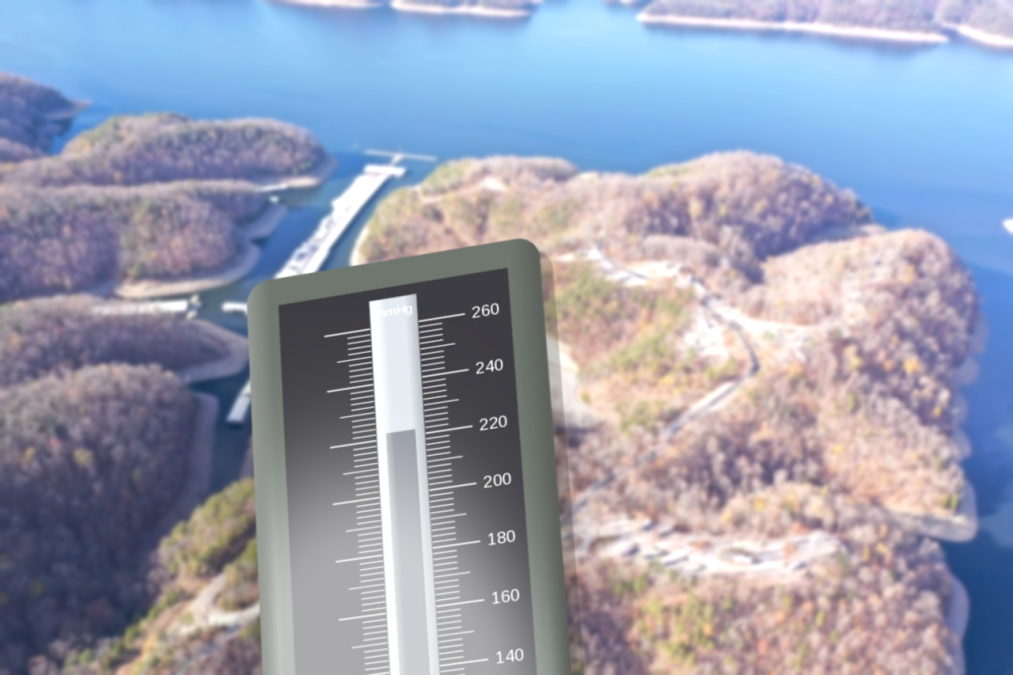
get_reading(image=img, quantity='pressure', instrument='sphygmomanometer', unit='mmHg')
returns 222 mmHg
